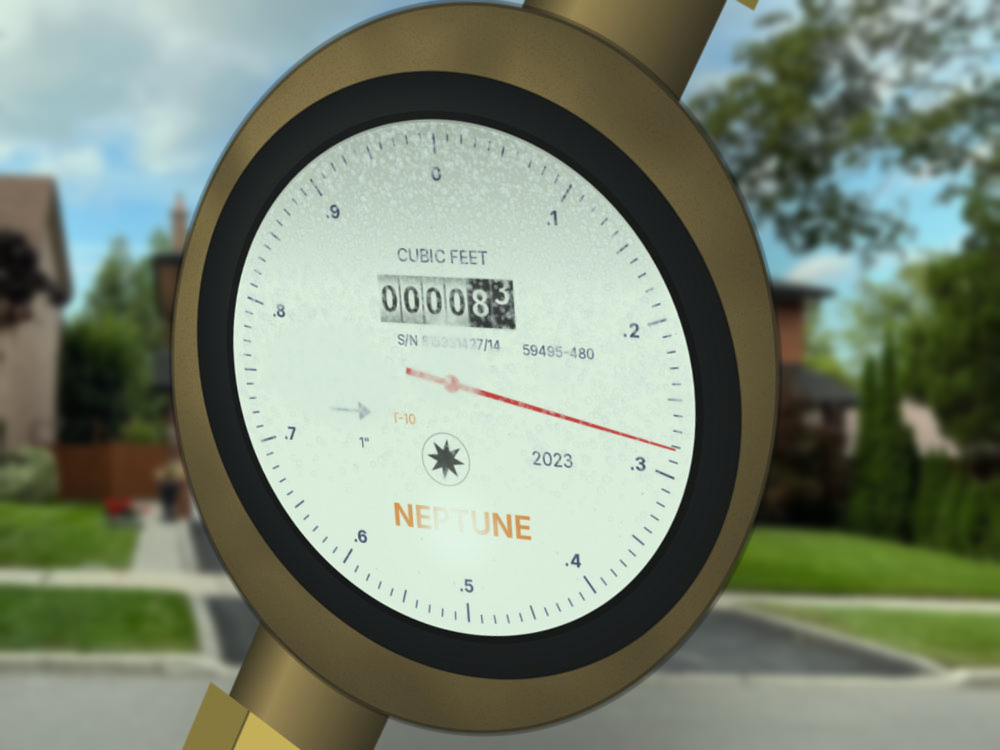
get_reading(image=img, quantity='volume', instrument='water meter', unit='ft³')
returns 83.28 ft³
